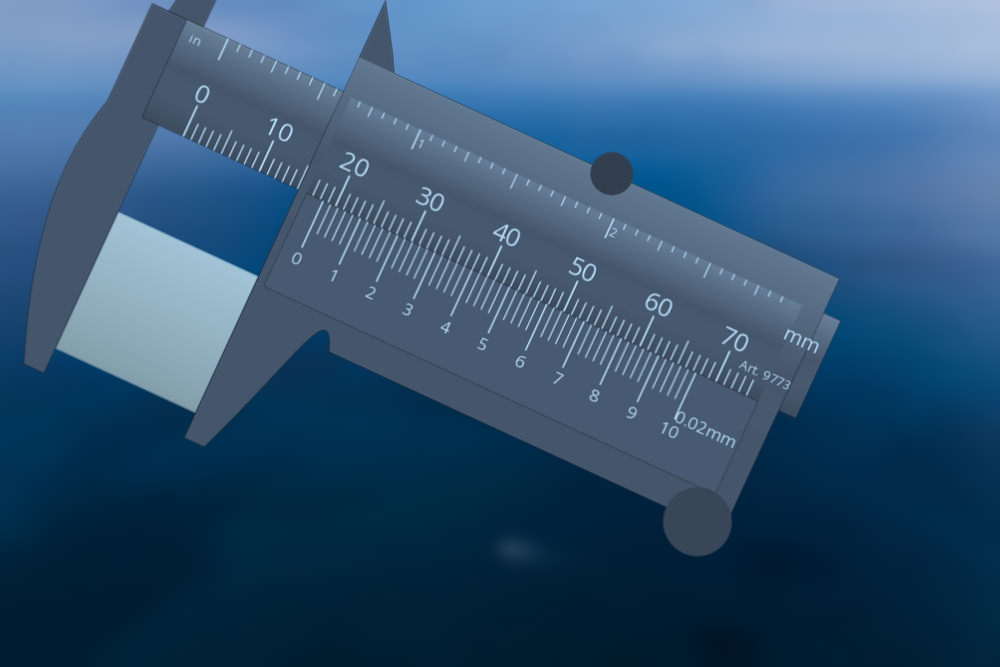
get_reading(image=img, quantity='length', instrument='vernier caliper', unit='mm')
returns 18.4 mm
